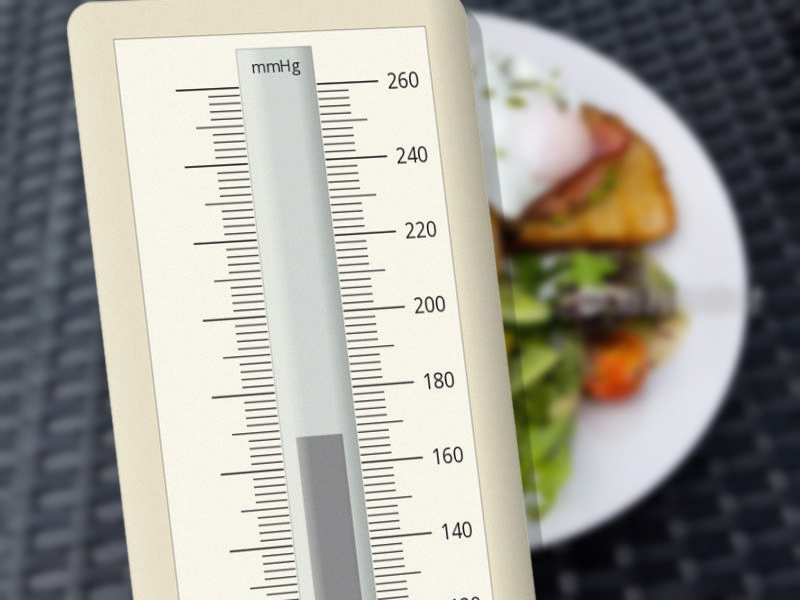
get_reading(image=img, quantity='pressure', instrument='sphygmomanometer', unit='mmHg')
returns 168 mmHg
